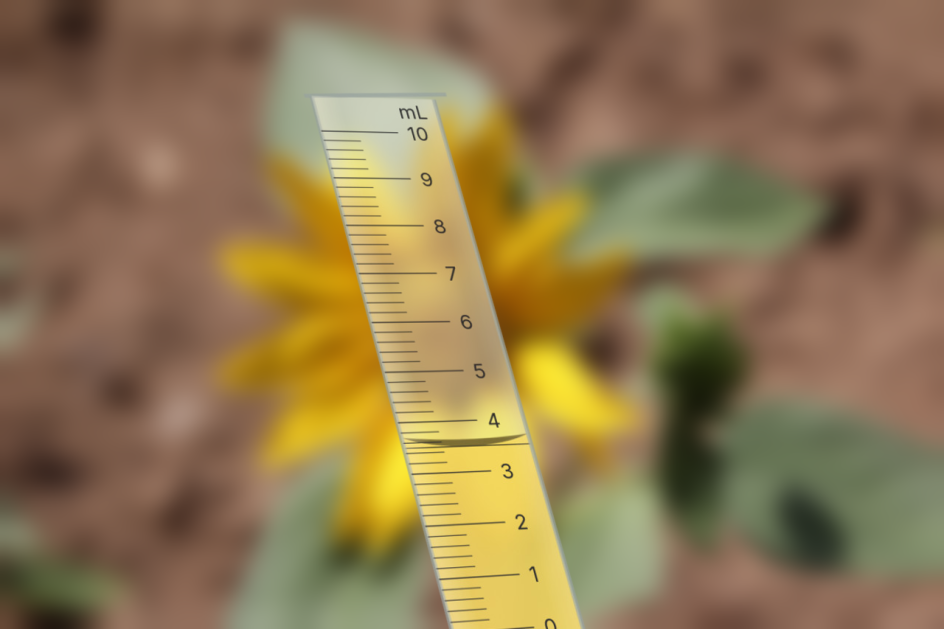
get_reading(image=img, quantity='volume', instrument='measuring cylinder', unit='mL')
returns 3.5 mL
